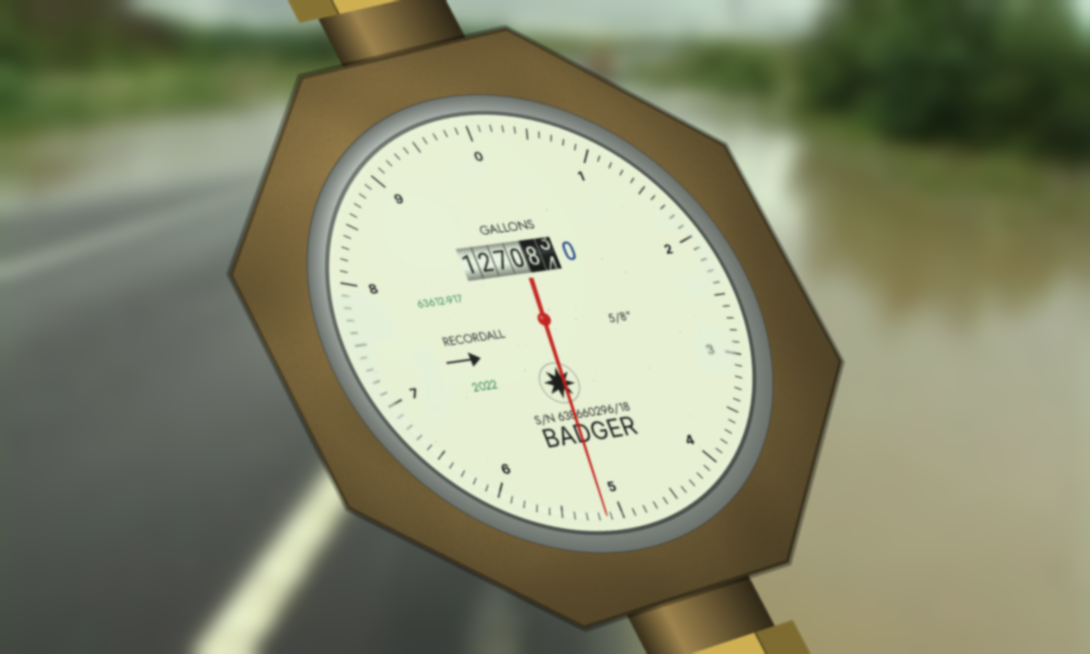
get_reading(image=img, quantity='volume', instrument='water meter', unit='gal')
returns 1270835.1 gal
